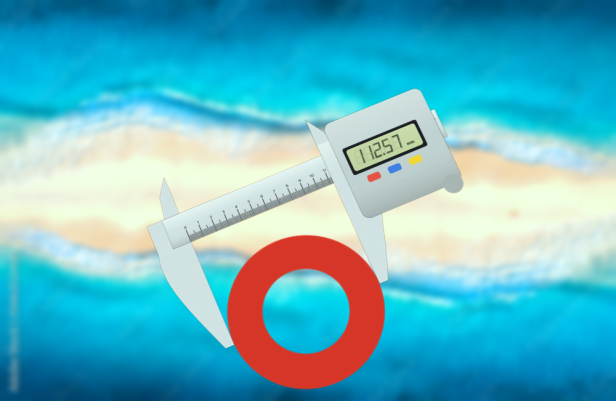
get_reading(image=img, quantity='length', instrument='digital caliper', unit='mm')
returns 112.57 mm
